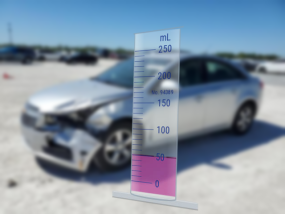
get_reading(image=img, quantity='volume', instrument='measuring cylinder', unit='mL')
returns 50 mL
